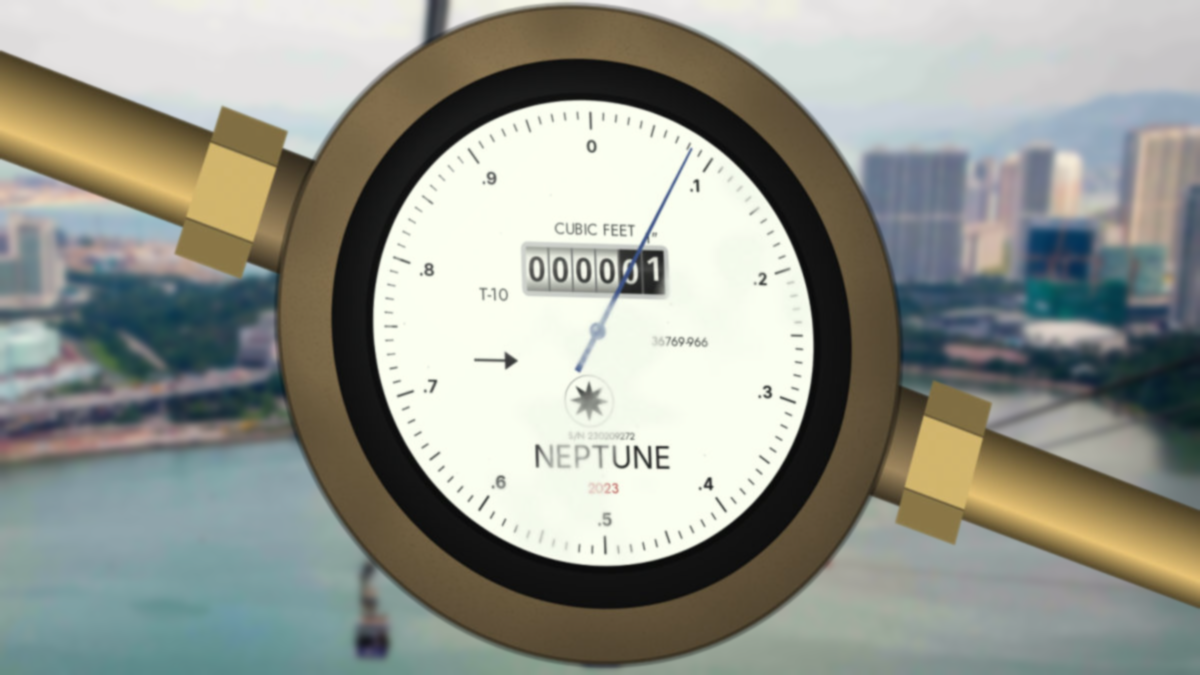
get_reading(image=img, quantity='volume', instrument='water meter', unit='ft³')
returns 1.08 ft³
